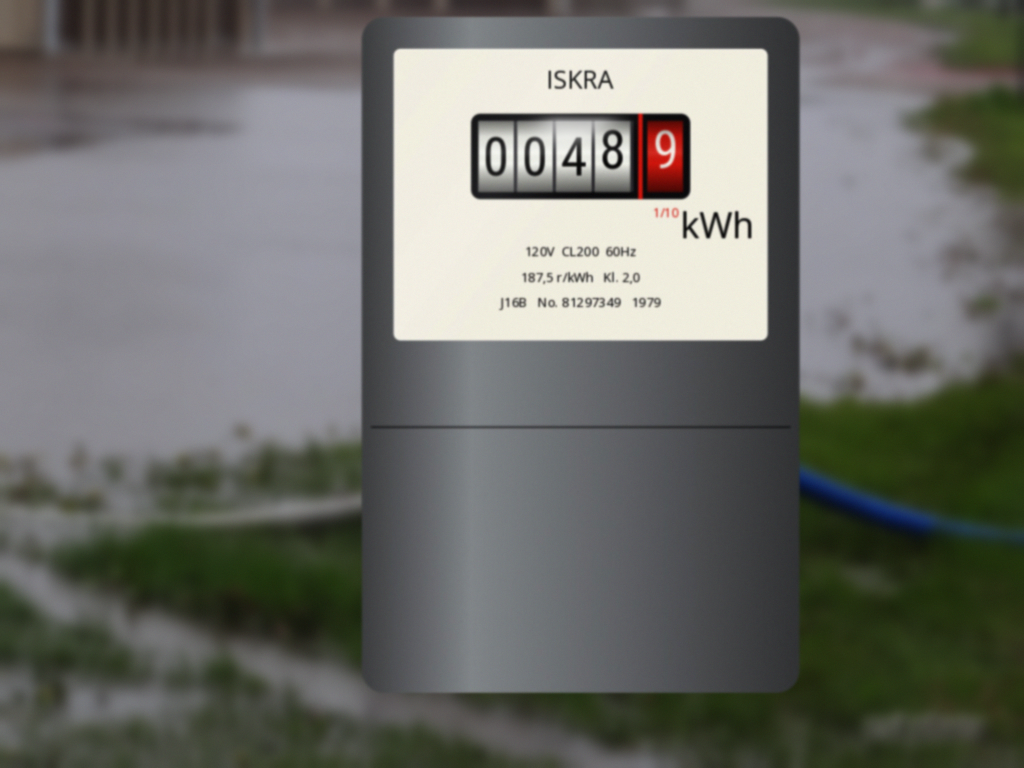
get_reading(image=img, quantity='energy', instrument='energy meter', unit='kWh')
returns 48.9 kWh
